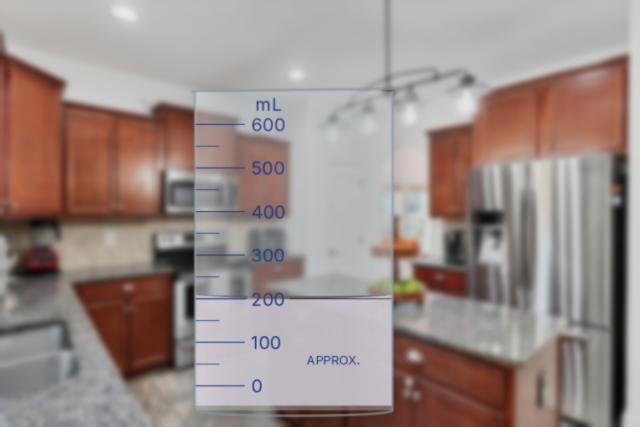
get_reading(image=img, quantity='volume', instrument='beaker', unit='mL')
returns 200 mL
